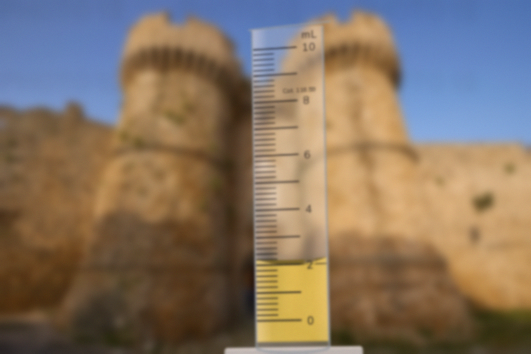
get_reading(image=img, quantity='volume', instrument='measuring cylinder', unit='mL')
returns 2 mL
